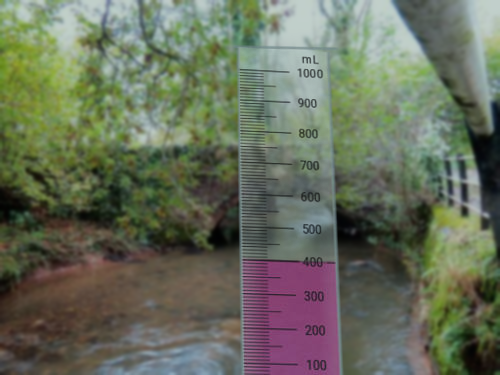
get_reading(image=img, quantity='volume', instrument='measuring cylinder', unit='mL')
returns 400 mL
